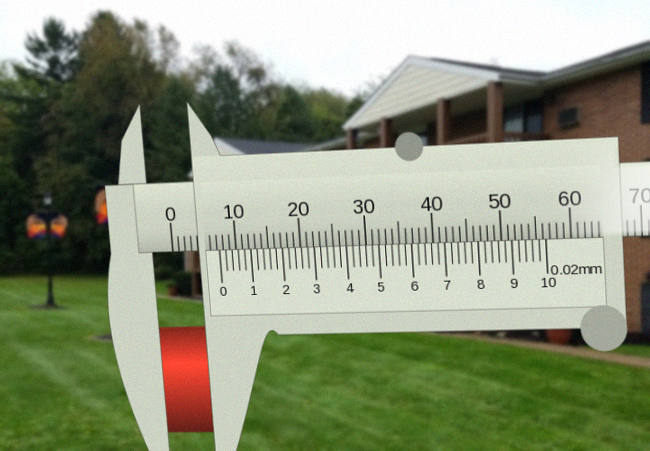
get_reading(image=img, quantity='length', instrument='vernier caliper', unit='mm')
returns 7.4 mm
